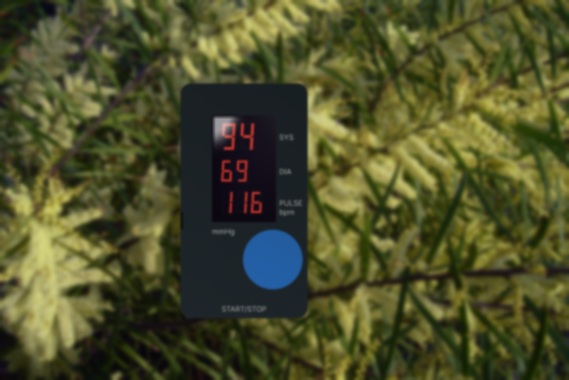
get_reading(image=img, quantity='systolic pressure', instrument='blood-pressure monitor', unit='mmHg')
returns 94 mmHg
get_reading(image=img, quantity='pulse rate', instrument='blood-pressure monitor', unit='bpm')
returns 116 bpm
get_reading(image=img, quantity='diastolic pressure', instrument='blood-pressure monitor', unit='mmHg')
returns 69 mmHg
